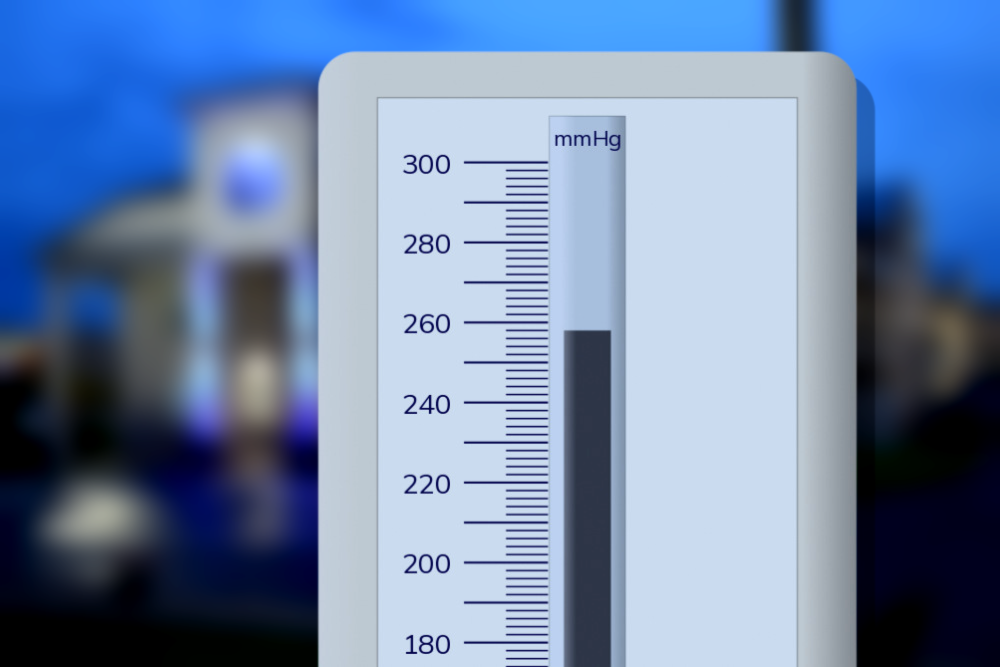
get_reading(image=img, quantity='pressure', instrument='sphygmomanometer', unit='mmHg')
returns 258 mmHg
